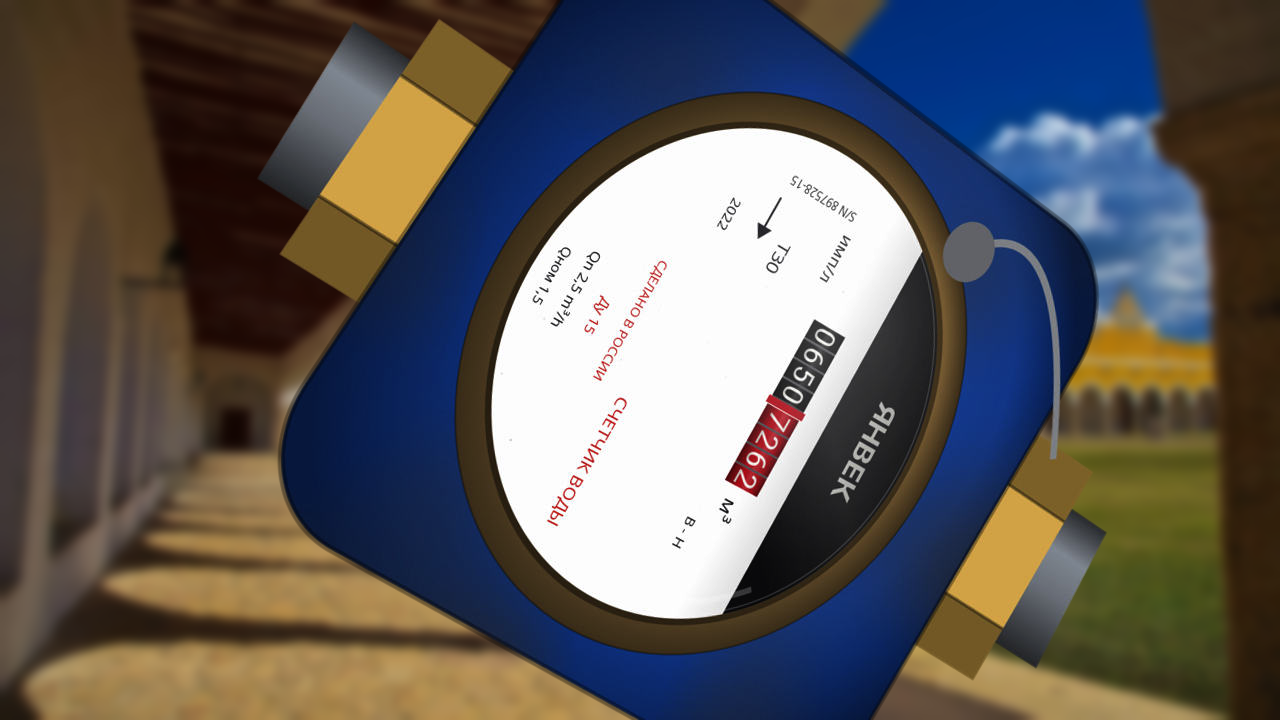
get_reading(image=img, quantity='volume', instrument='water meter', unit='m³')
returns 650.7262 m³
